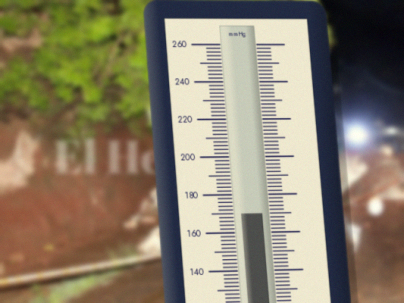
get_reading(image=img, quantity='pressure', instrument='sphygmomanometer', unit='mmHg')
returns 170 mmHg
